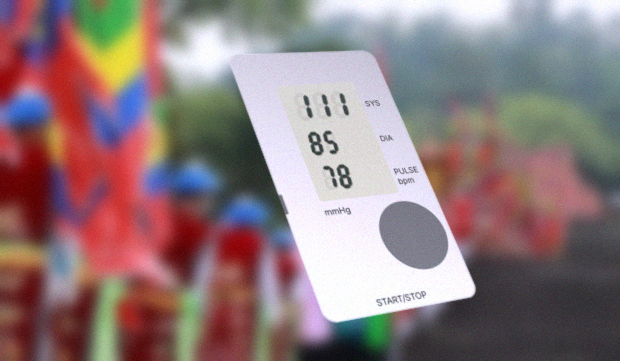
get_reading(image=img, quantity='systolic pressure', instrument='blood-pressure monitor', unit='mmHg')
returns 111 mmHg
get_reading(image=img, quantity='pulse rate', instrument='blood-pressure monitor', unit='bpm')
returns 78 bpm
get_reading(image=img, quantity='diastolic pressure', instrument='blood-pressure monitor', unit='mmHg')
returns 85 mmHg
